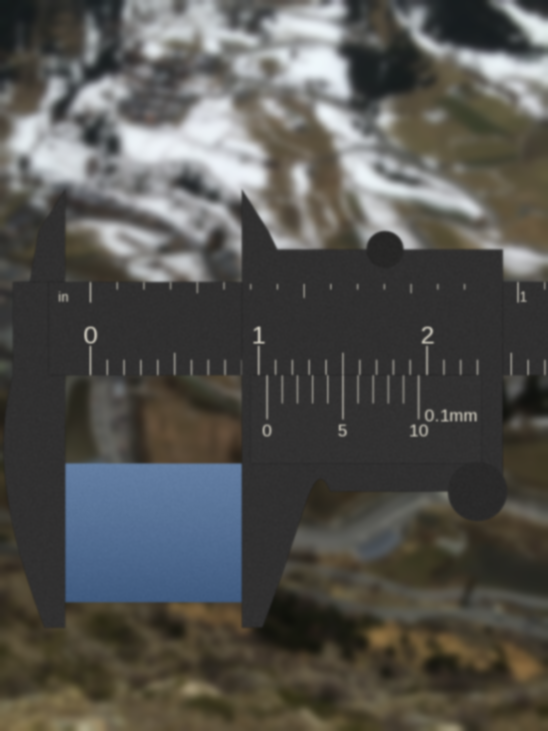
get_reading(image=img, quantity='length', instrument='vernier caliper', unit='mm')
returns 10.5 mm
